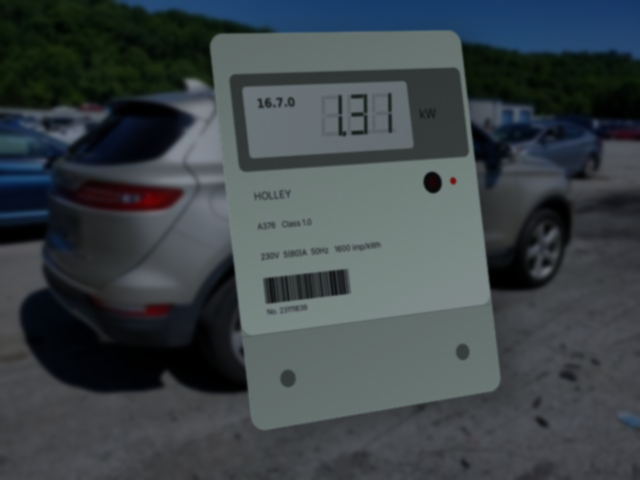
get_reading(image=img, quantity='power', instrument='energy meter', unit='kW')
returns 1.31 kW
